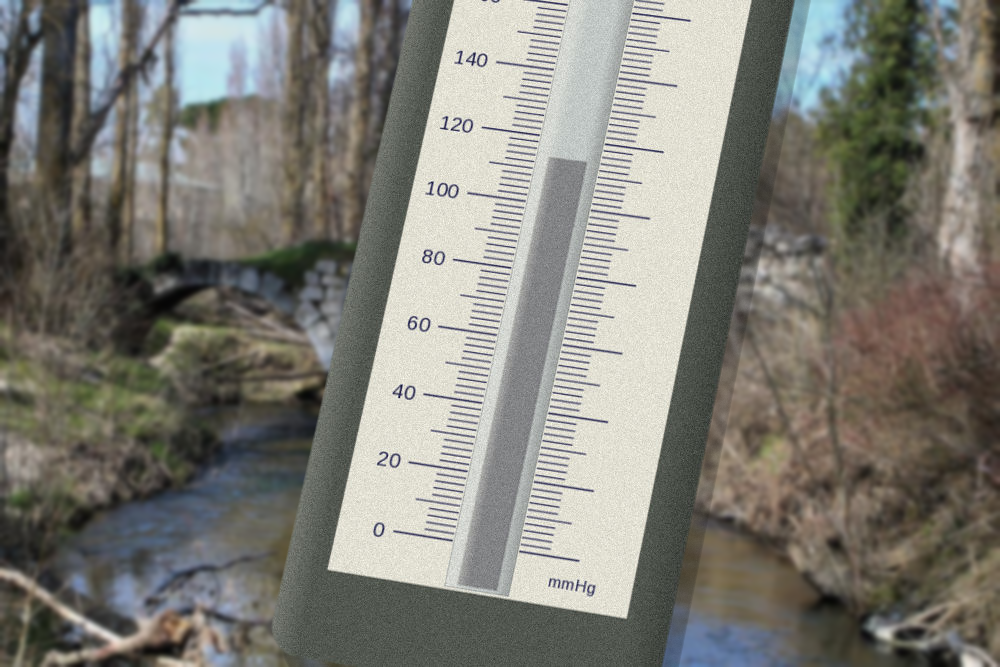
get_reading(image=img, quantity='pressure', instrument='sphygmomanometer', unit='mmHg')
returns 114 mmHg
